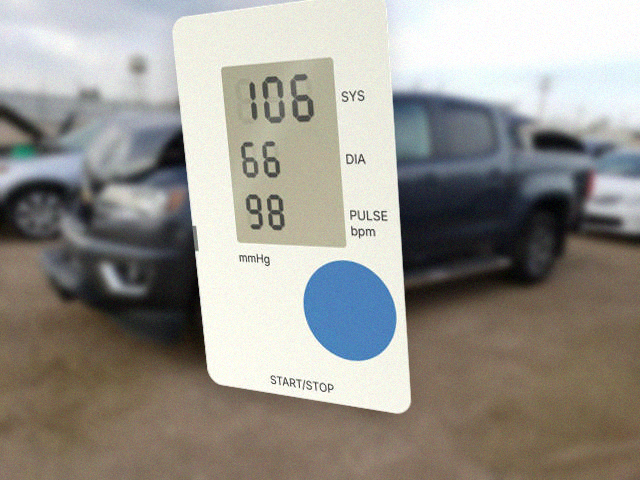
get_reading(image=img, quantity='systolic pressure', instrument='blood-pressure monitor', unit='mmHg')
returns 106 mmHg
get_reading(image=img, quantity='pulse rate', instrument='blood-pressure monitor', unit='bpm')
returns 98 bpm
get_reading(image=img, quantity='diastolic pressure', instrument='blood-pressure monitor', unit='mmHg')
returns 66 mmHg
